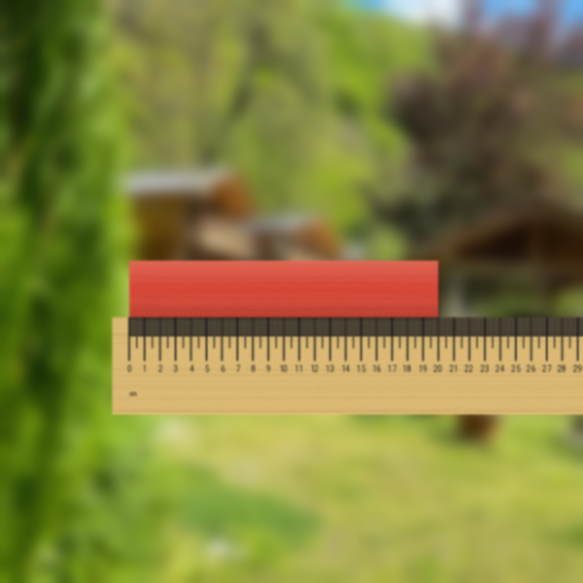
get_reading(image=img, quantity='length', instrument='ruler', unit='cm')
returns 20 cm
